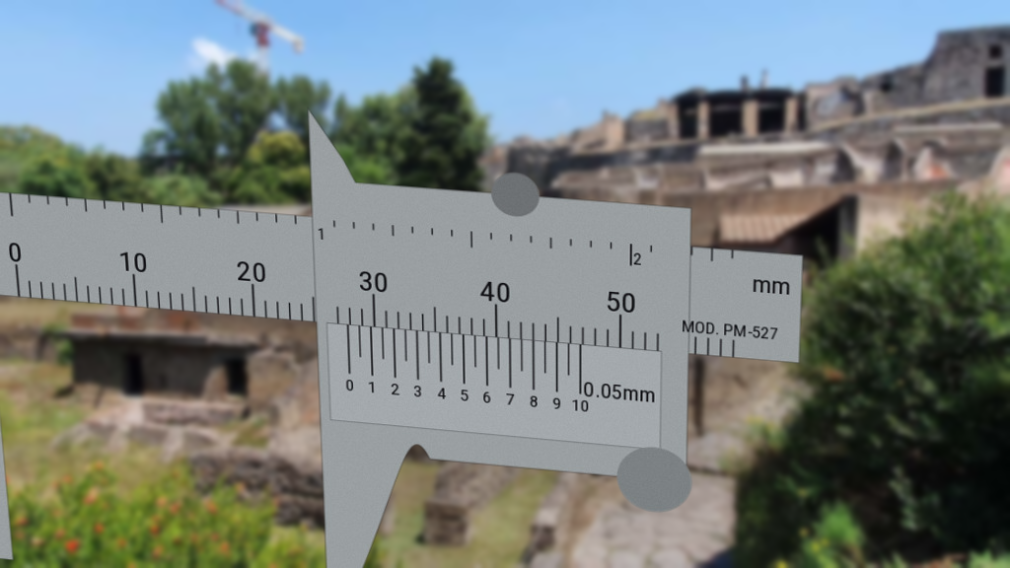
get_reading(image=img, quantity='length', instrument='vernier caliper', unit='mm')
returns 27.8 mm
